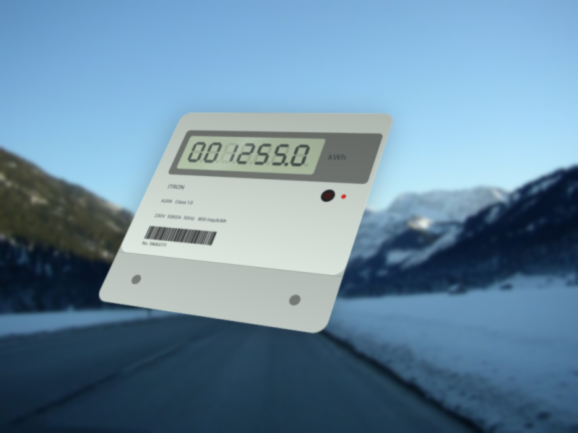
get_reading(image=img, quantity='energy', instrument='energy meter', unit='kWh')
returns 1255.0 kWh
